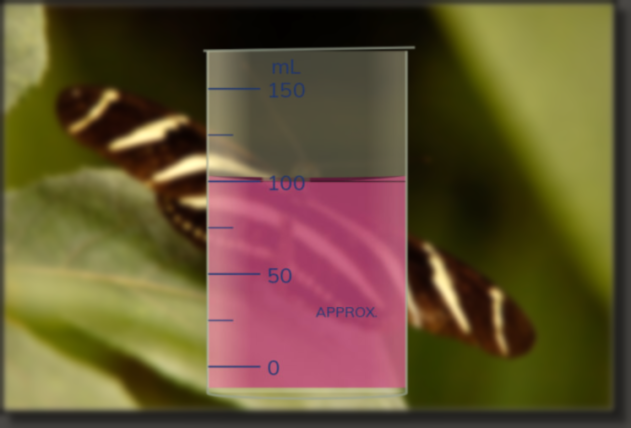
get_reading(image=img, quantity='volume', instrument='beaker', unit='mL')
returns 100 mL
